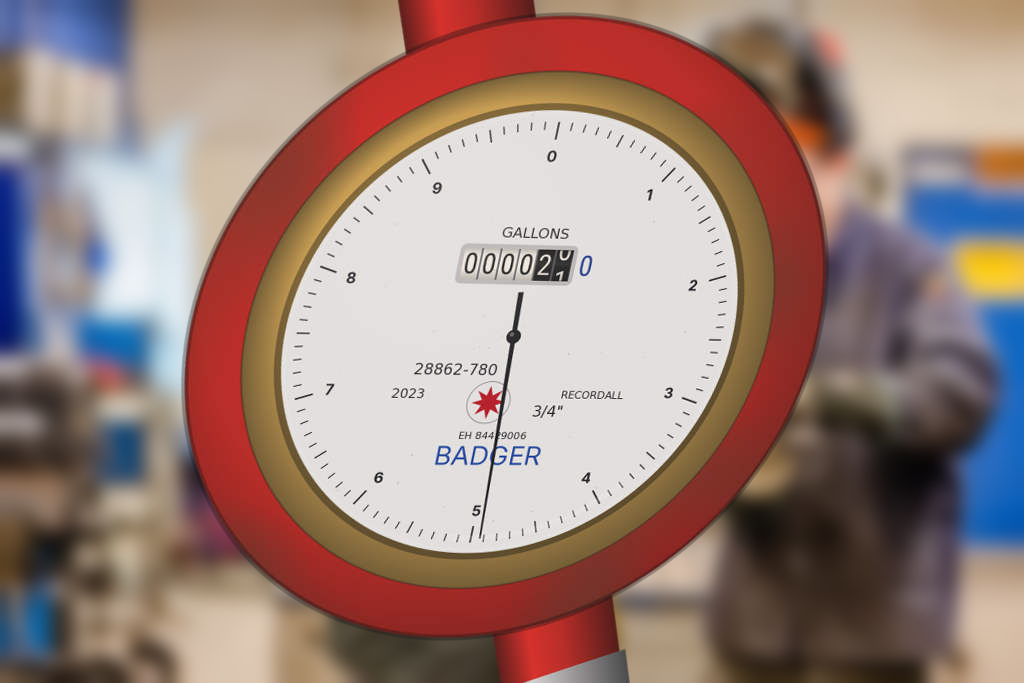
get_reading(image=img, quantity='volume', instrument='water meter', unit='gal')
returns 204.9 gal
